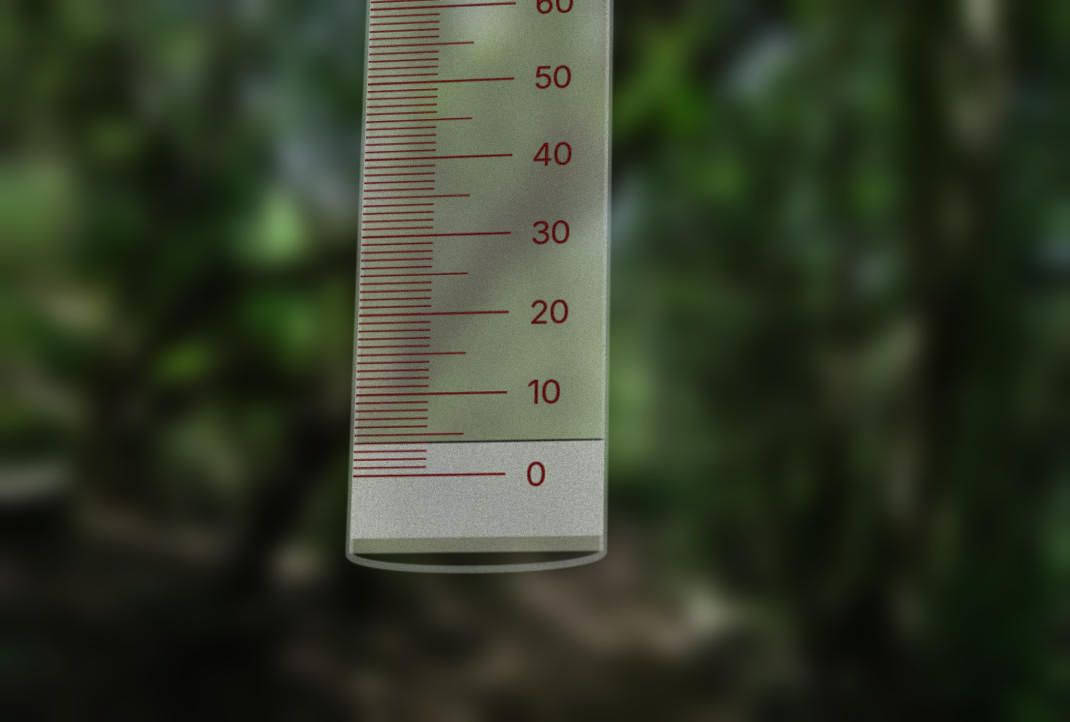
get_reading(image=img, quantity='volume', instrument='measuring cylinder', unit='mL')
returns 4 mL
